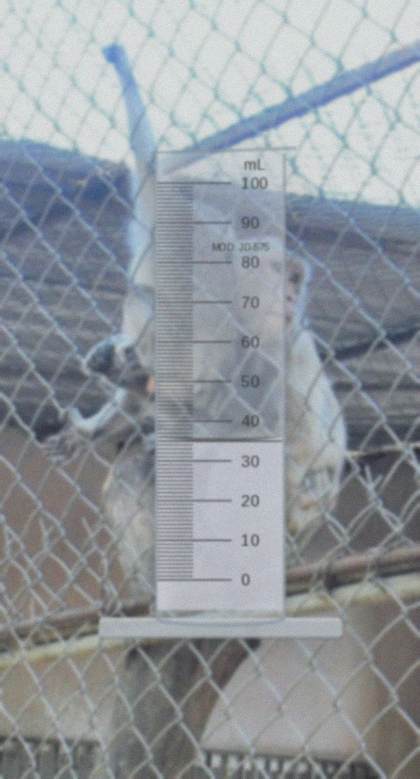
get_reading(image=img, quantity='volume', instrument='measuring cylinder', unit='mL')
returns 35 mL
